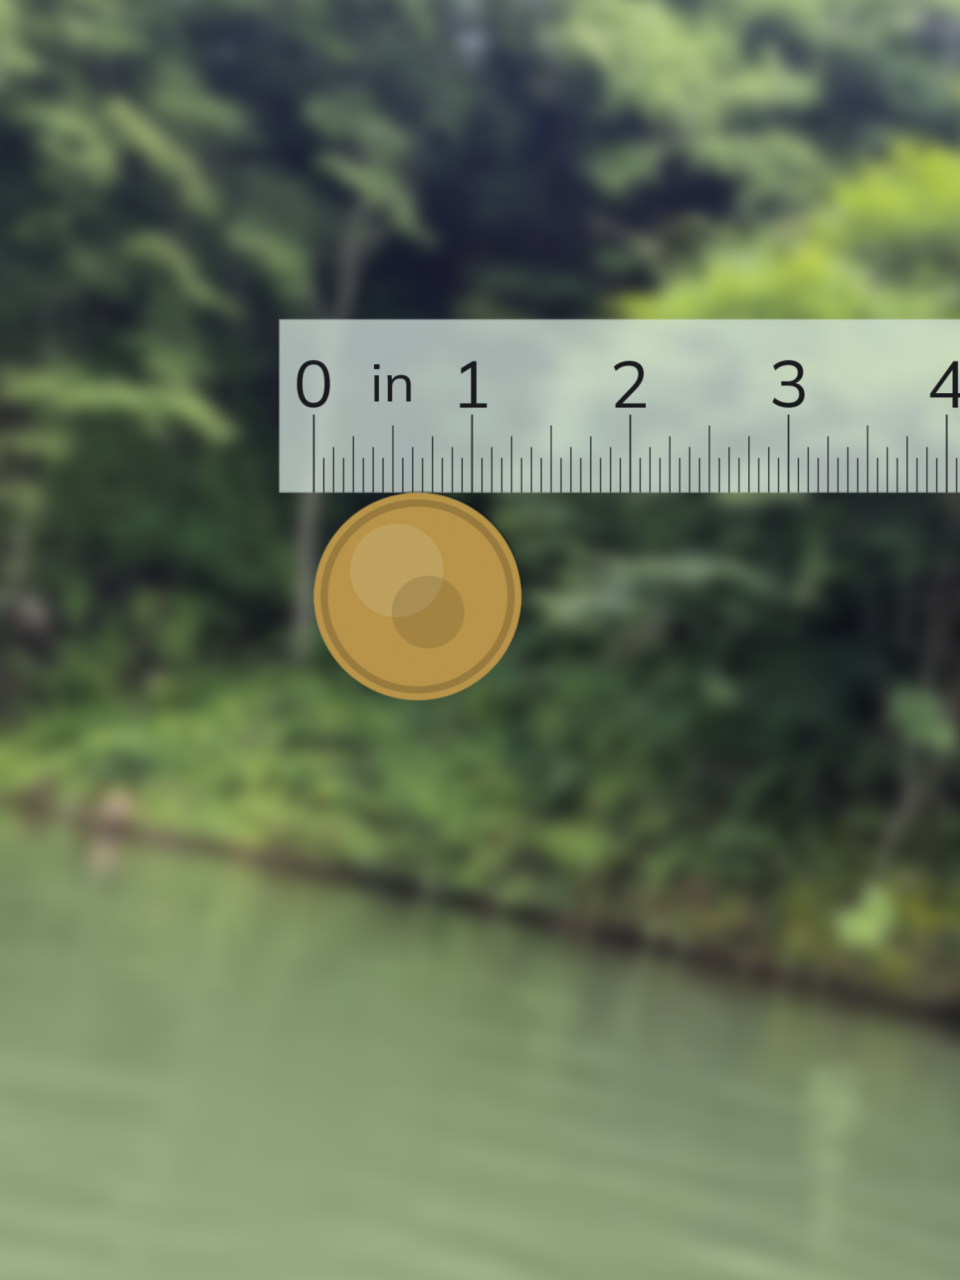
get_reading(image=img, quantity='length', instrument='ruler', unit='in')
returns 1.3125 in
